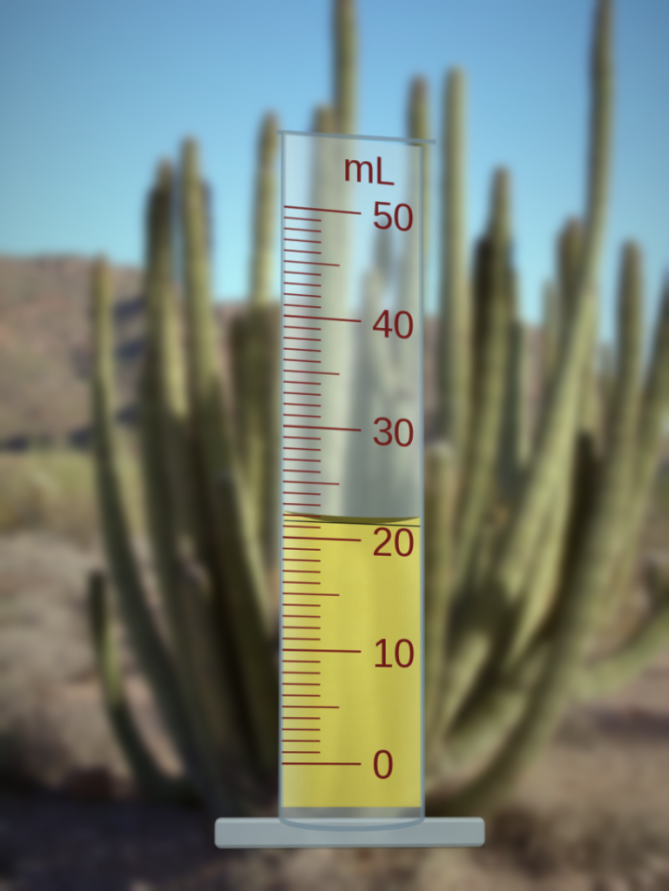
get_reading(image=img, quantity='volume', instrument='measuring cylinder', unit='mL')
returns 21.5 mL
